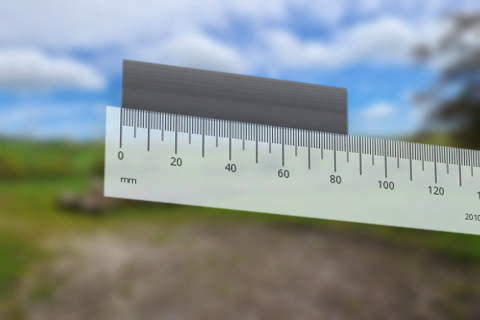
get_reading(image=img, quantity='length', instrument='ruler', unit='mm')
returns 85 mm
